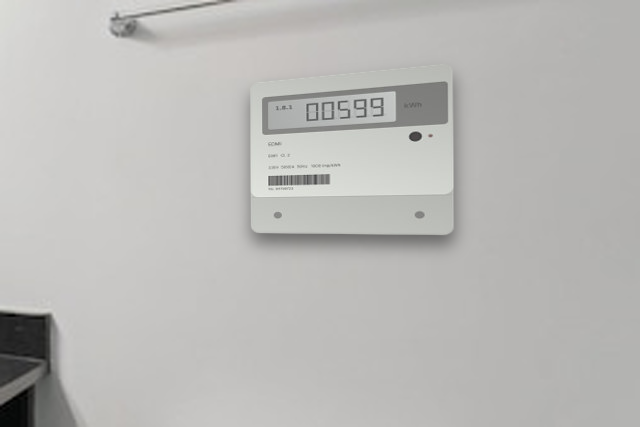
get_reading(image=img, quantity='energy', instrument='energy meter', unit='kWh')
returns 599 kWh
